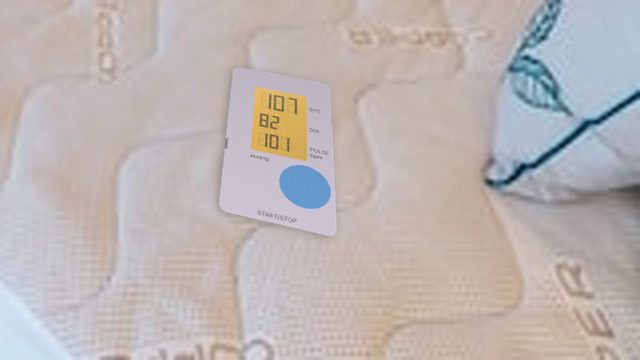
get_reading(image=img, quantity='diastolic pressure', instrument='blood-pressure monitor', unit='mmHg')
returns 82 mmHg
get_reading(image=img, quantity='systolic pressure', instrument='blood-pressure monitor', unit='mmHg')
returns 107 mmHg
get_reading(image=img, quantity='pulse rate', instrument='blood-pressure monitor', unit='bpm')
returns 101 bpm
